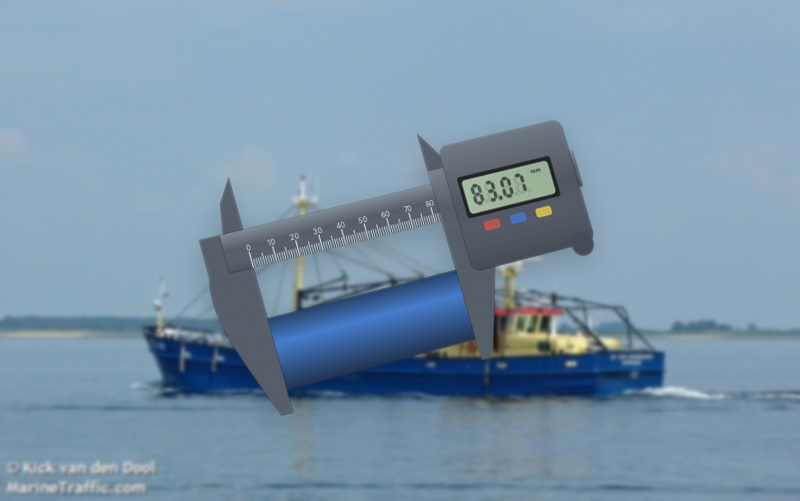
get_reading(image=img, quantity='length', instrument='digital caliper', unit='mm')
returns 83.07 mm
